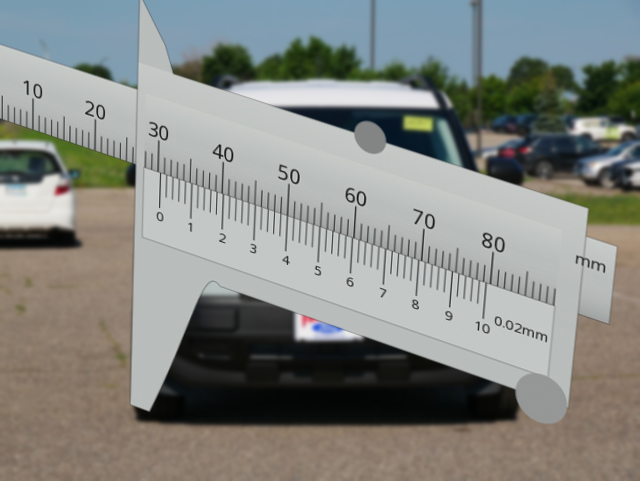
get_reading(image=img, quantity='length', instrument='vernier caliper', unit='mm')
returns 30.4 mm
